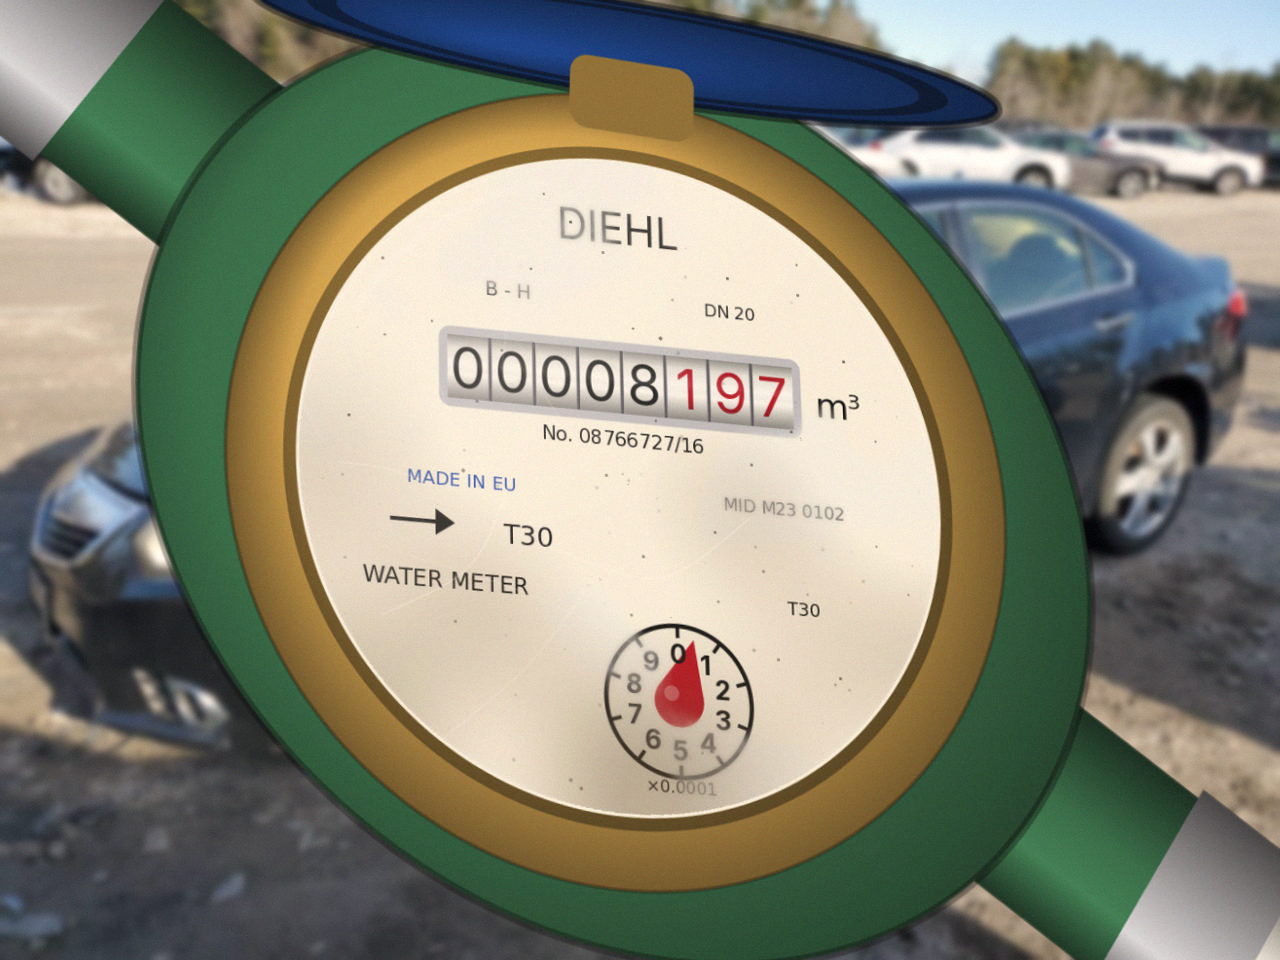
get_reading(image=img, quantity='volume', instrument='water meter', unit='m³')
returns 8.1970 m³
